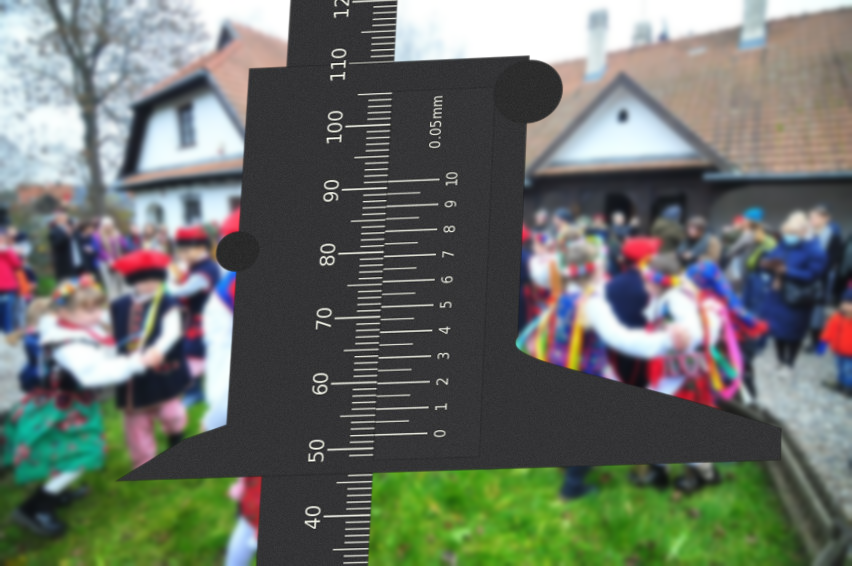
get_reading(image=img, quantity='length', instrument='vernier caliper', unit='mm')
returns 52.0 mm
